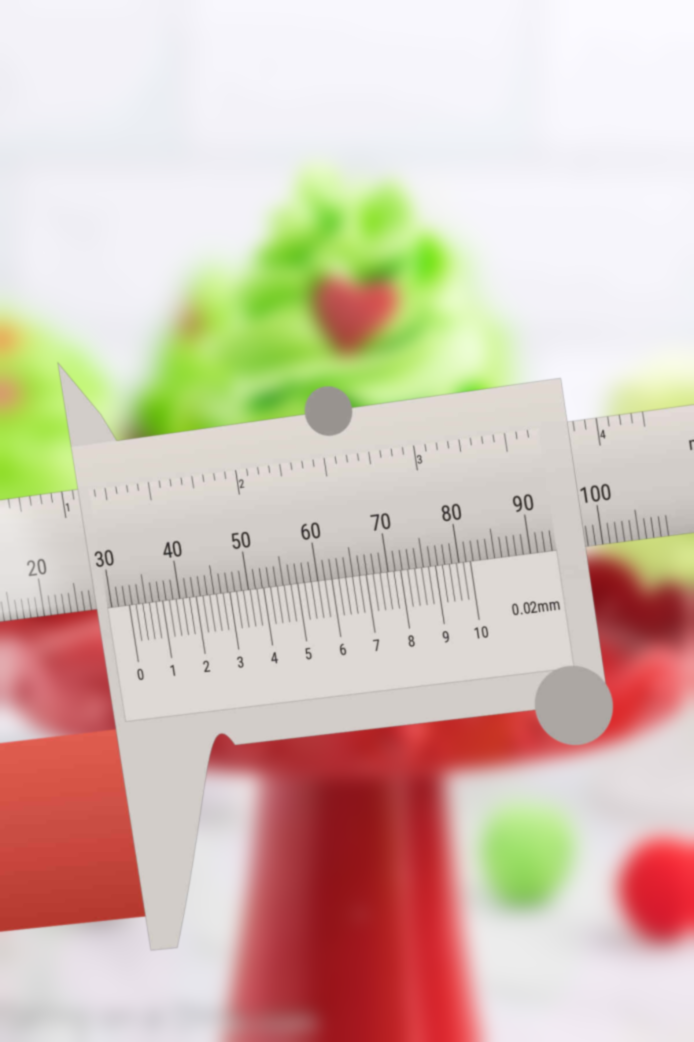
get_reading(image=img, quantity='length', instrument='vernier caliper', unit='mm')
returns 32.6 mm
